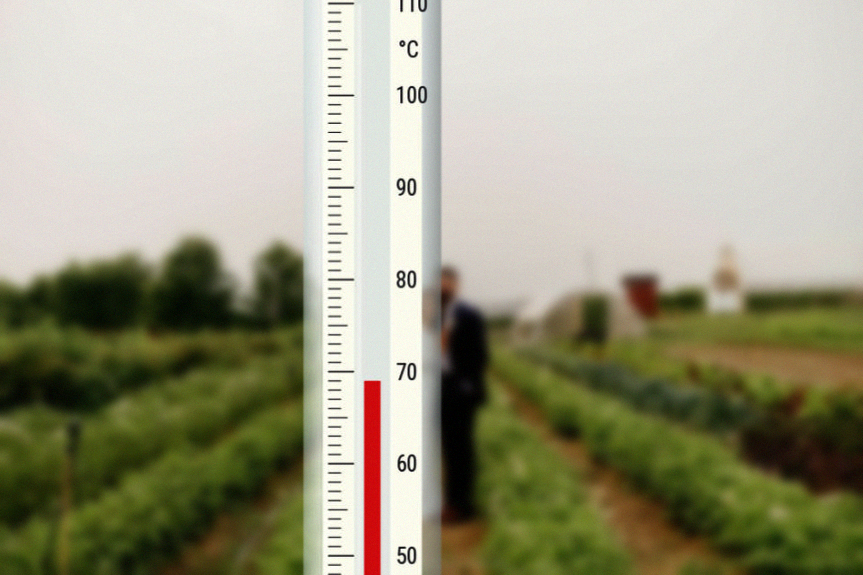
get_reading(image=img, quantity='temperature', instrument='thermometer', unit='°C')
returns 69 °C
